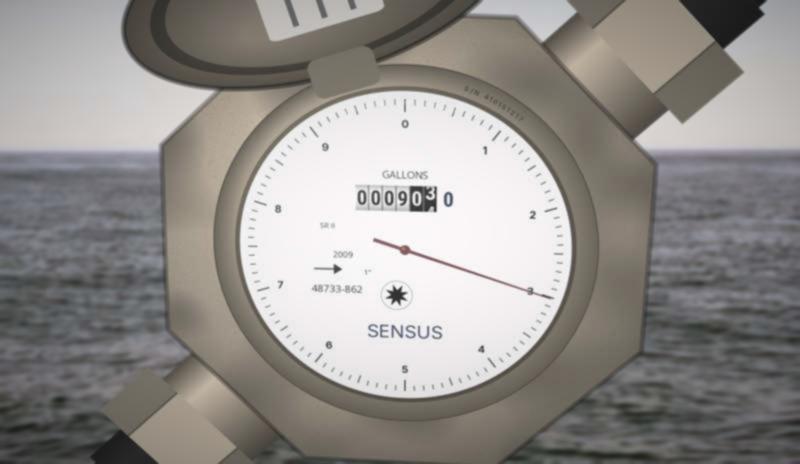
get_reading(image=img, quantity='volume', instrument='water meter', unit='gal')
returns 9033.0 gal
